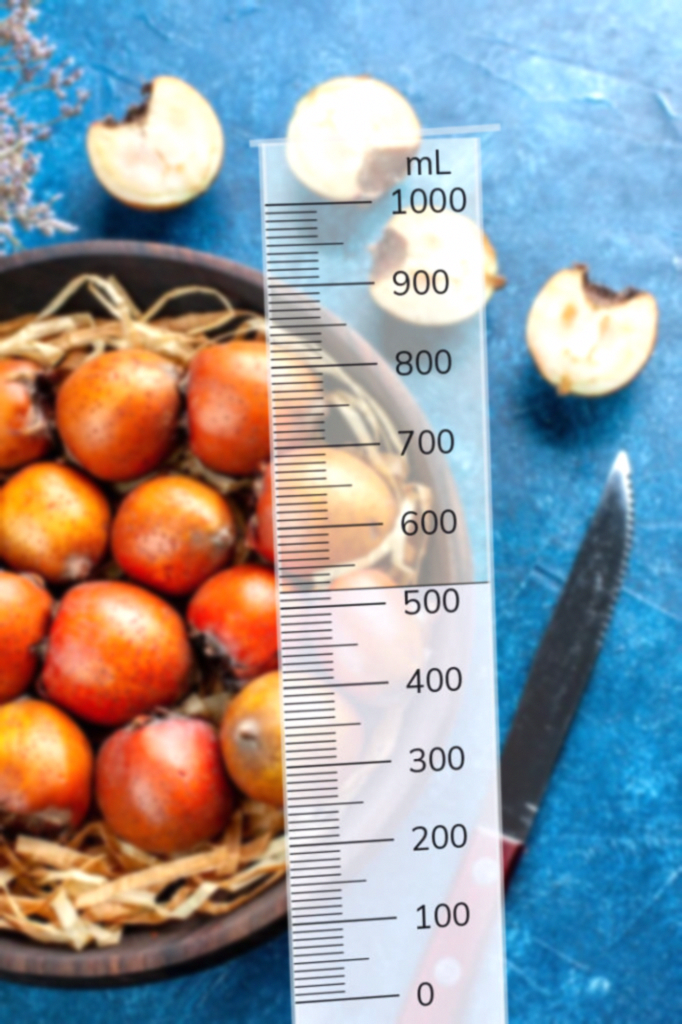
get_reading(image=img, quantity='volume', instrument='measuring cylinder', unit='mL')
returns 520 mL
